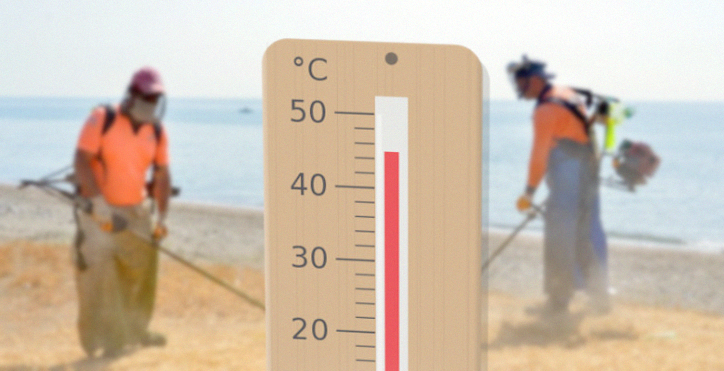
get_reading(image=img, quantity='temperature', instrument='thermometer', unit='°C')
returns 45 °C
